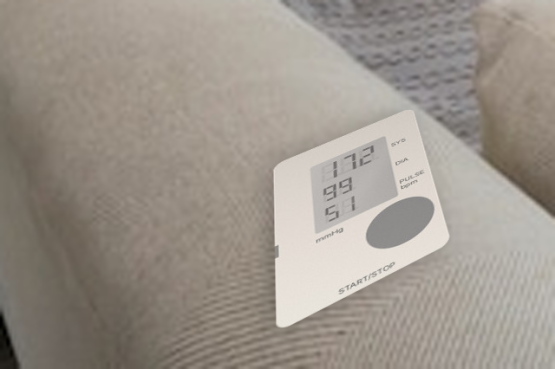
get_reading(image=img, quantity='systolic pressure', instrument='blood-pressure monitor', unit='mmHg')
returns 172 mmHg
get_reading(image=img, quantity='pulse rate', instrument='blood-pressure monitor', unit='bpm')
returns 51 bpm
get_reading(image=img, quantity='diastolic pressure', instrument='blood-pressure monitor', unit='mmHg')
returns 99 mmHg
